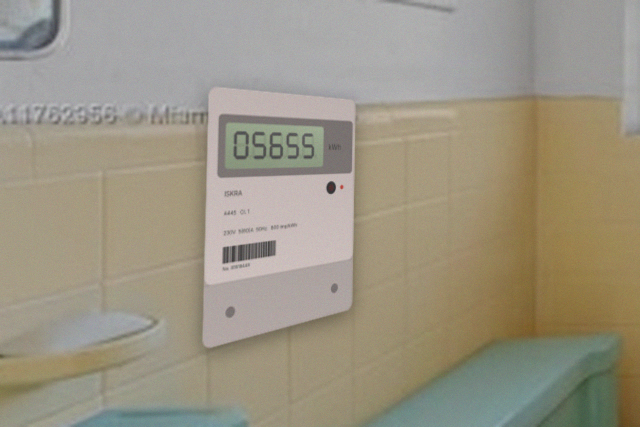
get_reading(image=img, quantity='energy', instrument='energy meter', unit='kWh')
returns 5655 kWh
